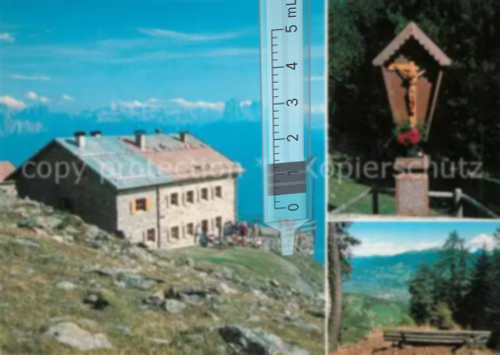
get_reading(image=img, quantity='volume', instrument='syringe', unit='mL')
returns 0.4 mL
